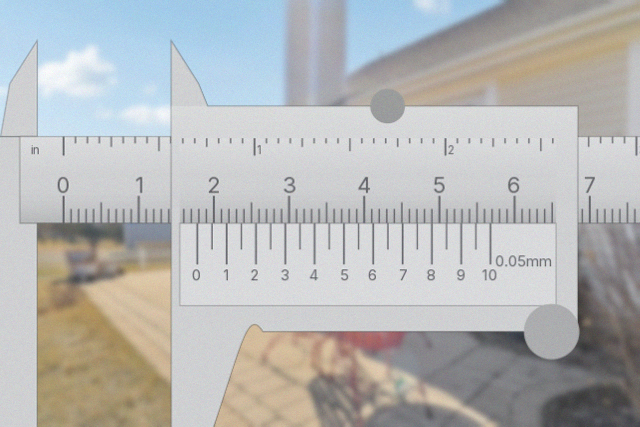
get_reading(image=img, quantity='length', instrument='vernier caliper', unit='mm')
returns 17.8 mm
